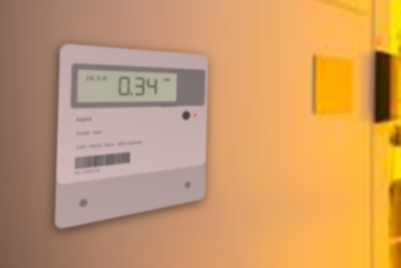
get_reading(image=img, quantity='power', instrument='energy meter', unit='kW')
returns 0.34 kW
